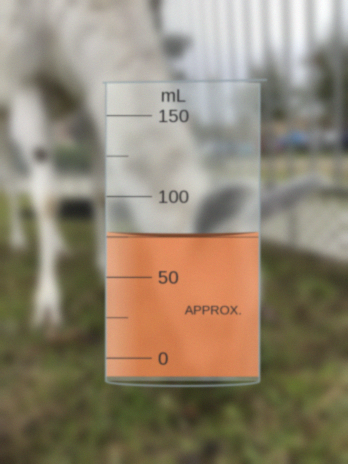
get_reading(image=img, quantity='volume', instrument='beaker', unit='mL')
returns 75 mL
